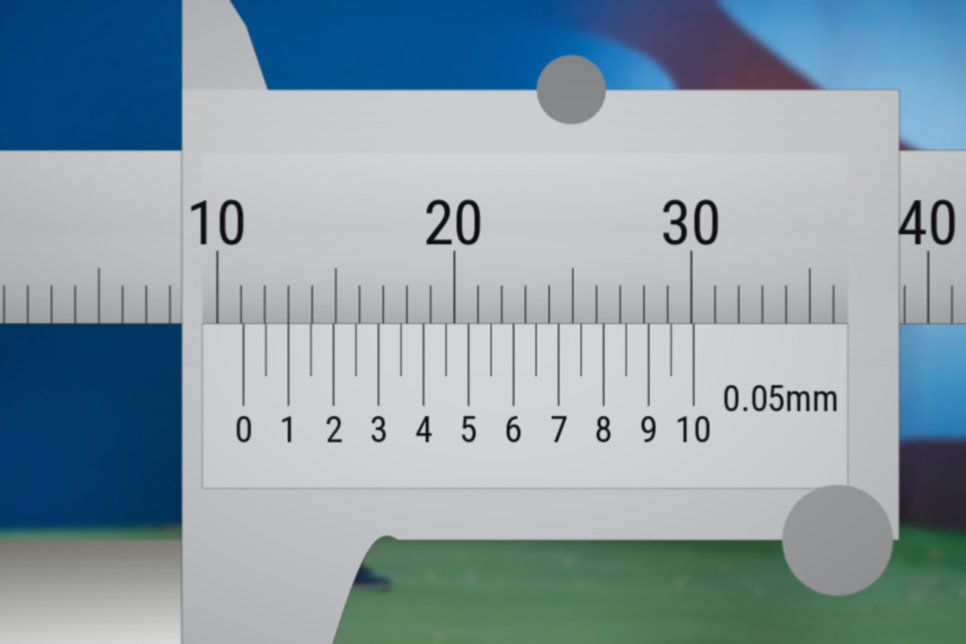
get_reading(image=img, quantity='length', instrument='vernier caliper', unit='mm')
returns 11.1 mm
